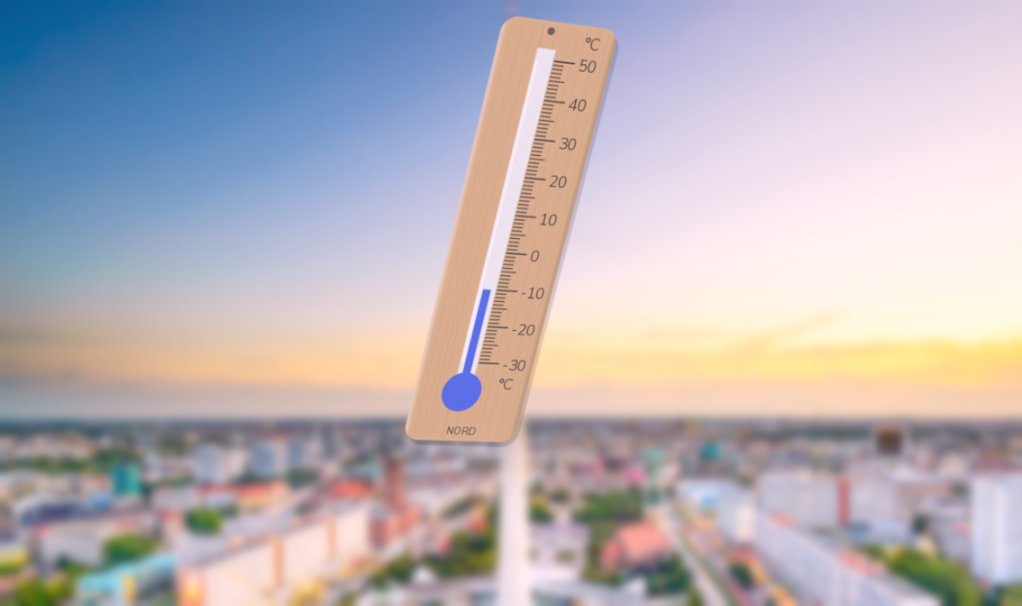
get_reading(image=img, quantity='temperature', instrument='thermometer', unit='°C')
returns -10 °C
